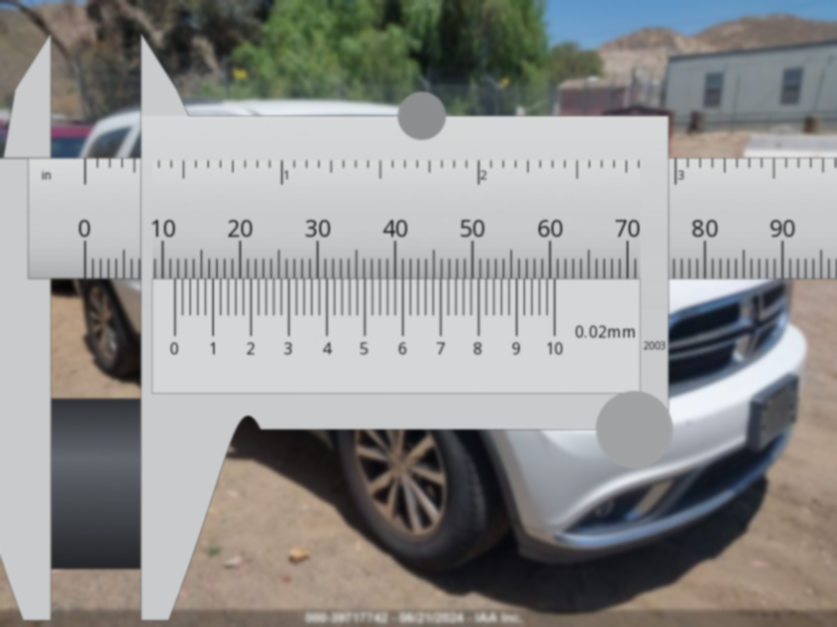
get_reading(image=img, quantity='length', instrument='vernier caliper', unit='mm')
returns 11.6 mm
